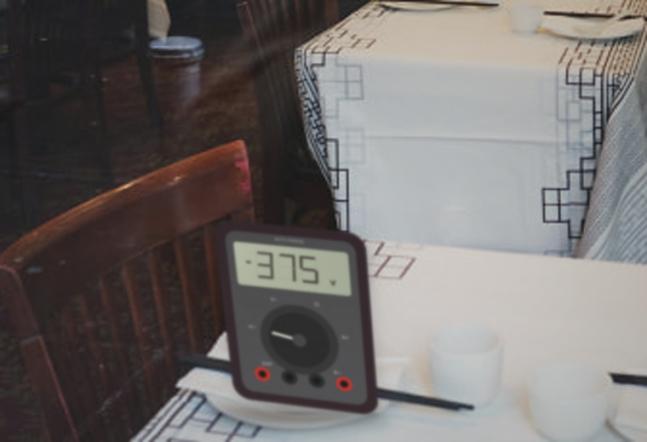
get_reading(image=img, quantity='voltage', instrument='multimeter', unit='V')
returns -375 V
